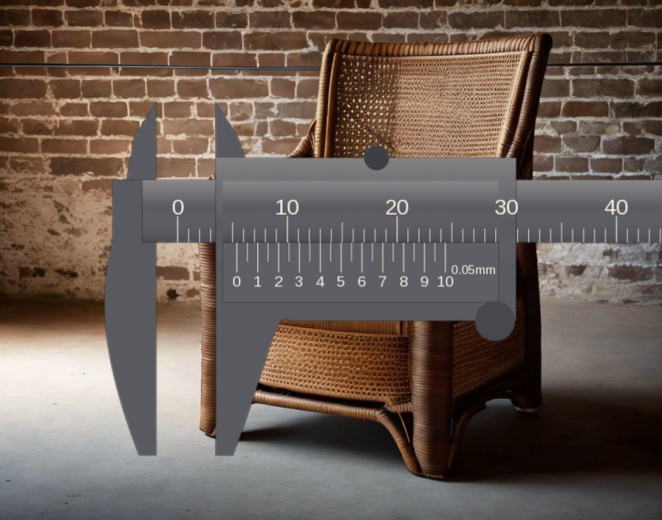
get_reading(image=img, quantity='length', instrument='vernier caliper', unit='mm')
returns 5.4 mm
